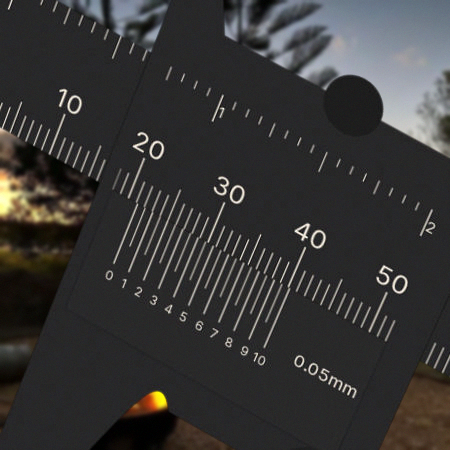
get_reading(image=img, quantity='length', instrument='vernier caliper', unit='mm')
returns 21.2 mm
